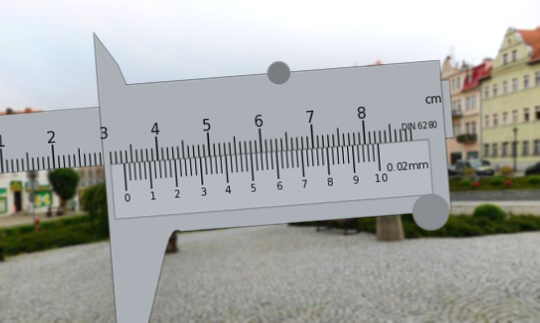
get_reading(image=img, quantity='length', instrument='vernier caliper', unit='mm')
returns 33.5 mm
